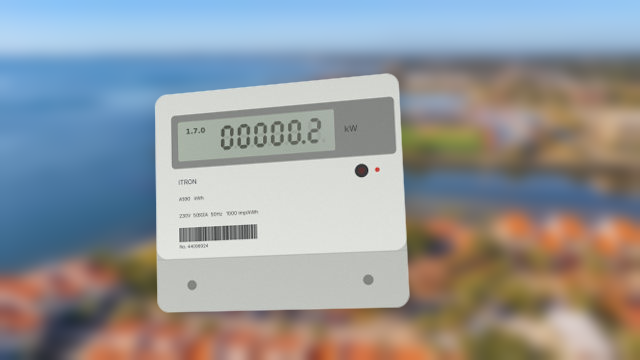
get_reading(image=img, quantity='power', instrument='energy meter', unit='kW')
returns 0.2 kW
